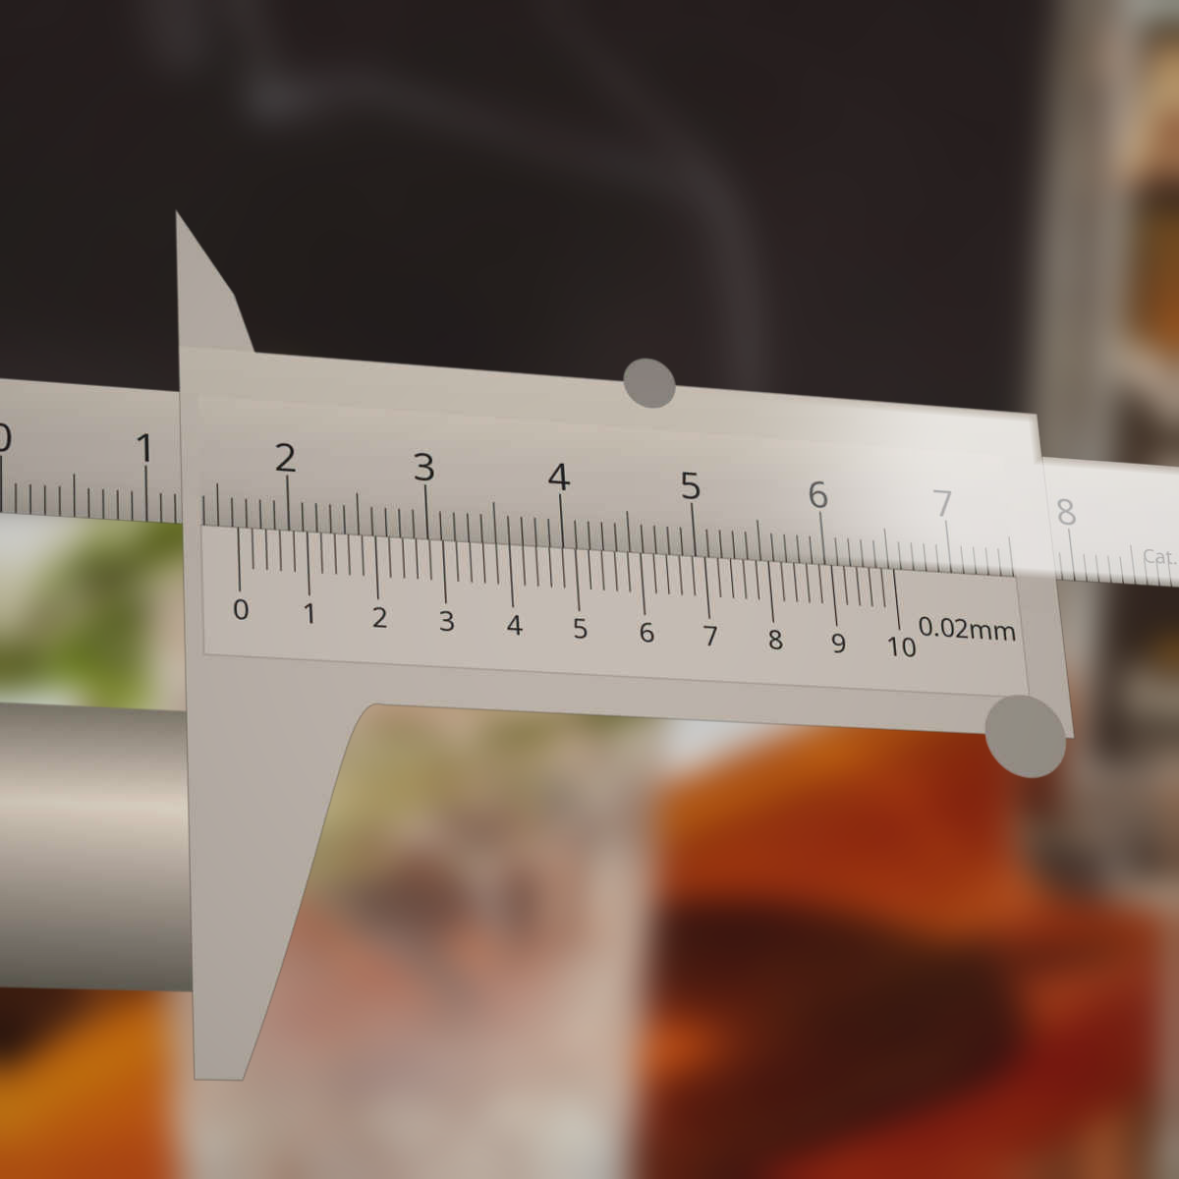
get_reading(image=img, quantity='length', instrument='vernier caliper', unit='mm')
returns 16.4 mm
